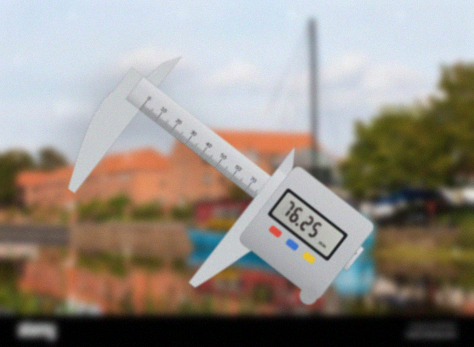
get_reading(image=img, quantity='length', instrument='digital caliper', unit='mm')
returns 76.25 mm
